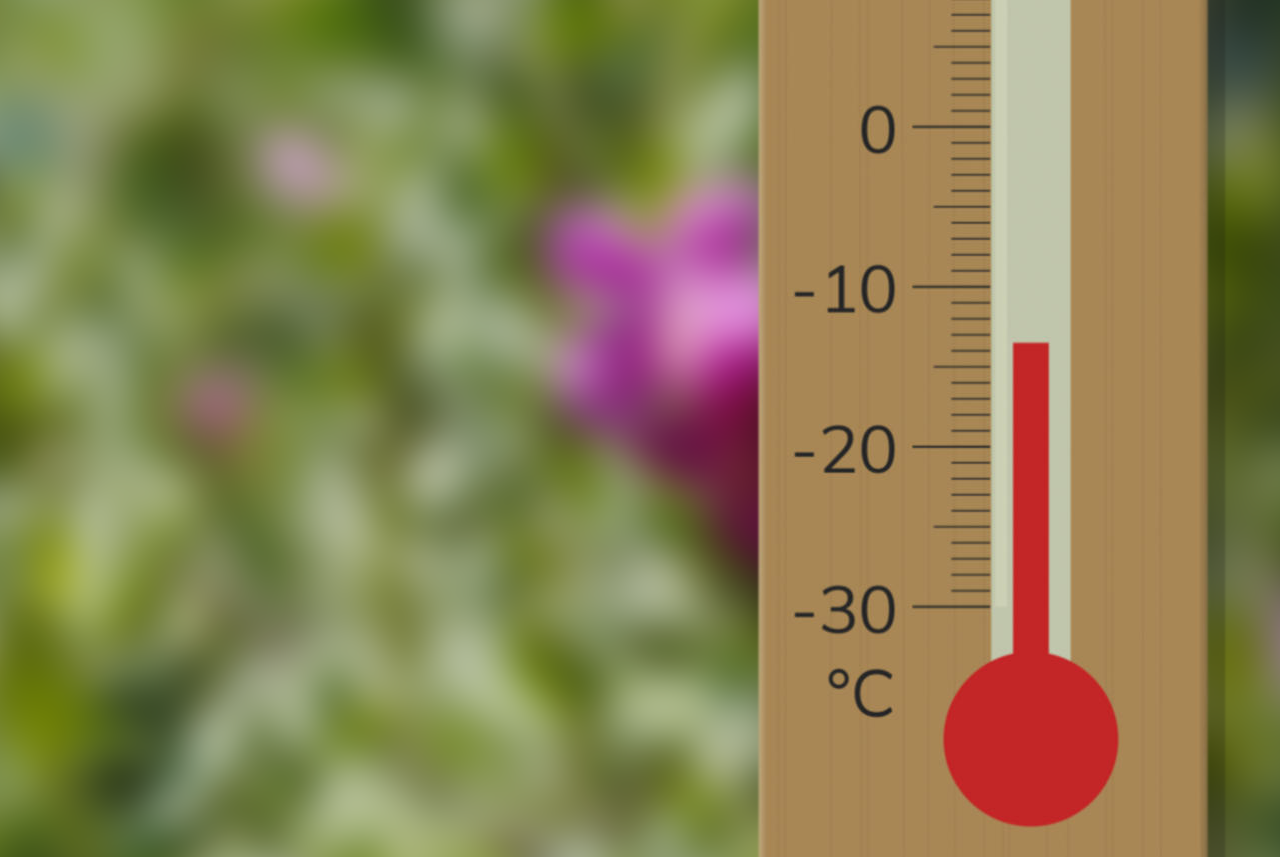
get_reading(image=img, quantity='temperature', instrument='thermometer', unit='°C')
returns -13.5 °C
